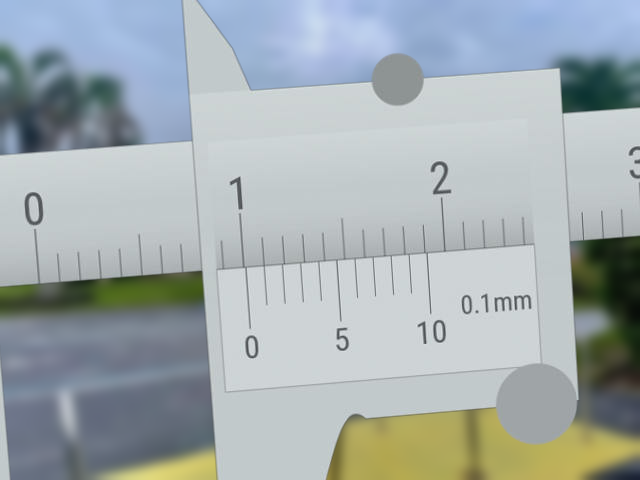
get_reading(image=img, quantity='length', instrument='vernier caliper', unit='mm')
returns 10.1 mm
